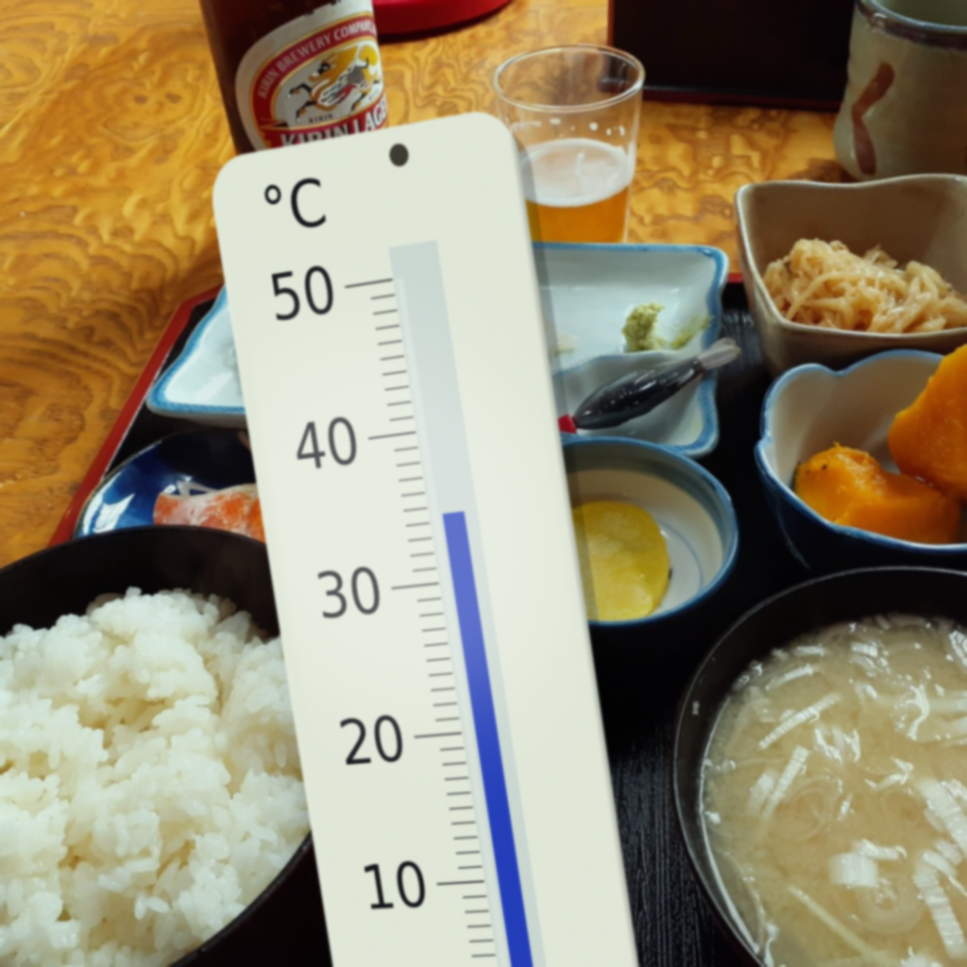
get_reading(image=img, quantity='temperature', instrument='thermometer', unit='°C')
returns 34.5 °C
